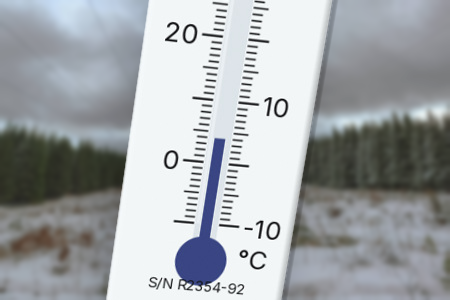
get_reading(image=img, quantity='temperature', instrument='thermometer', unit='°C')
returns 4 °C
